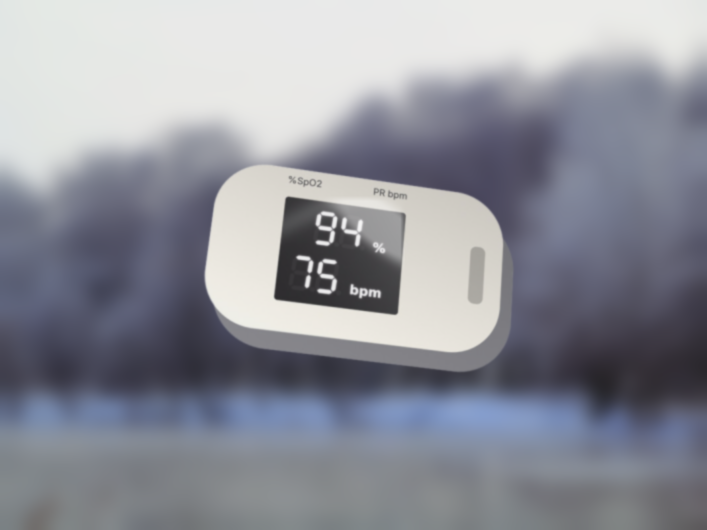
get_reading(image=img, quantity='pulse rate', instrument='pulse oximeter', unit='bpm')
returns 75 bpm
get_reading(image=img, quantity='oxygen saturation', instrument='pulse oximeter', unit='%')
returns 94 %
